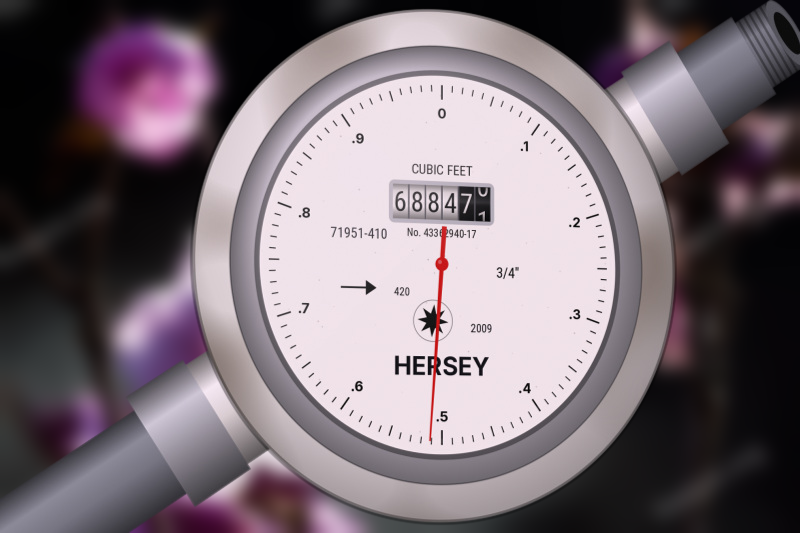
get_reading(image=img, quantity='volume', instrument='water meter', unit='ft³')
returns 688470.51 ft³
